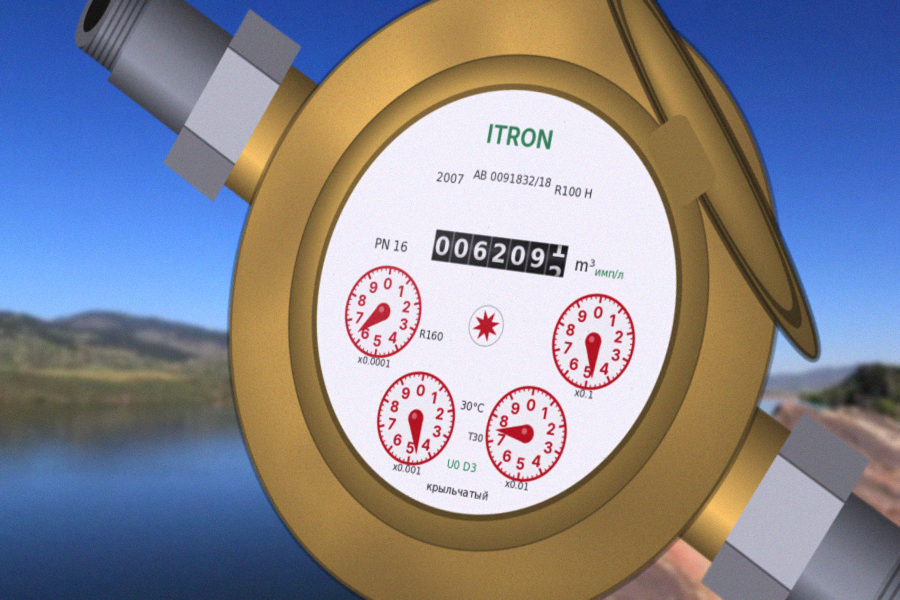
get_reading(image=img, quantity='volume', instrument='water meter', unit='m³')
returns 62091.4746 m³
